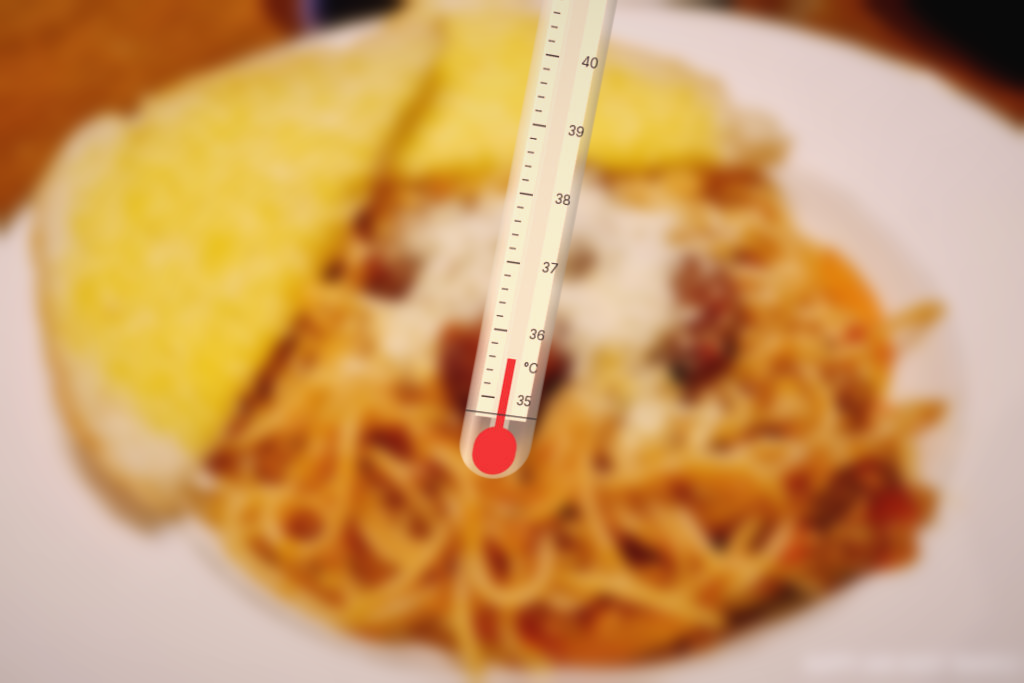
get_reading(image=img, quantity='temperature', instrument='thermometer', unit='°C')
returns 35.6 °C
